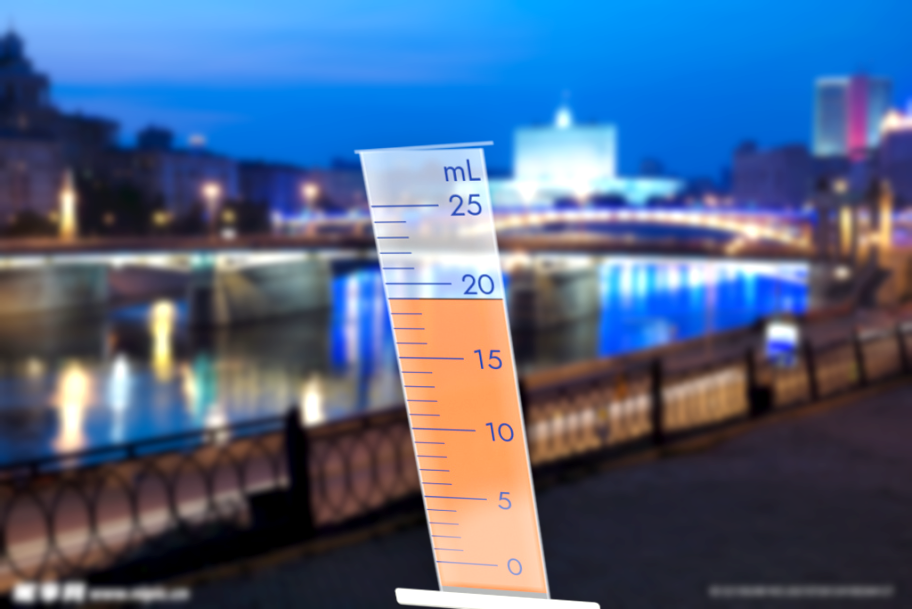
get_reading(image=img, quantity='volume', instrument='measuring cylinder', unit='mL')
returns 19 mL
